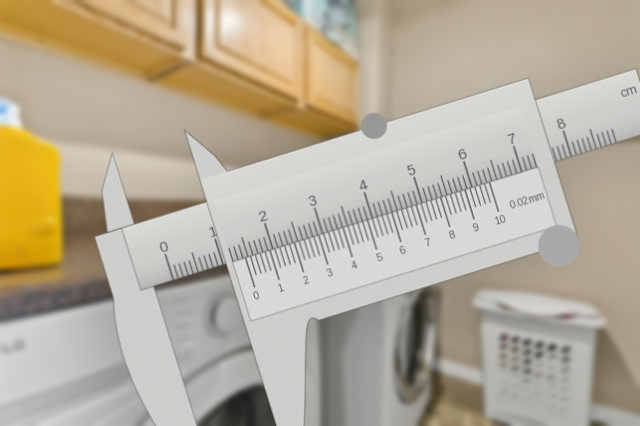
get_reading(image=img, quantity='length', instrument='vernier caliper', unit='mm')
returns 14.5 mm
